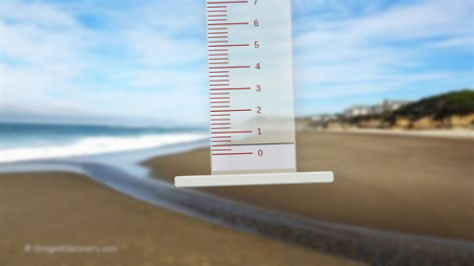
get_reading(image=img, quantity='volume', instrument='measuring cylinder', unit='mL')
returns 0.4 mL
